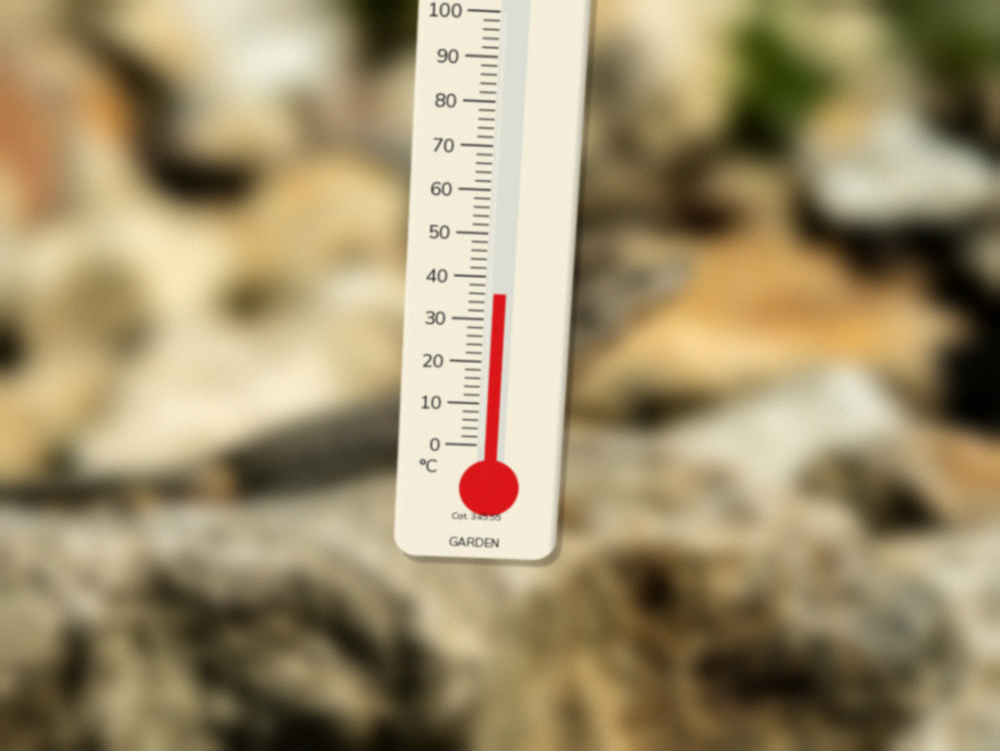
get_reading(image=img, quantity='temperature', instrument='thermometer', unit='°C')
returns 36 °C
